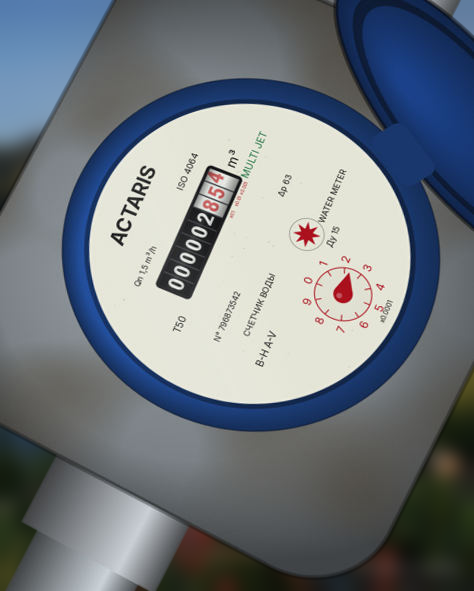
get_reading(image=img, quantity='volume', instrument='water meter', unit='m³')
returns 2.8542 m³
